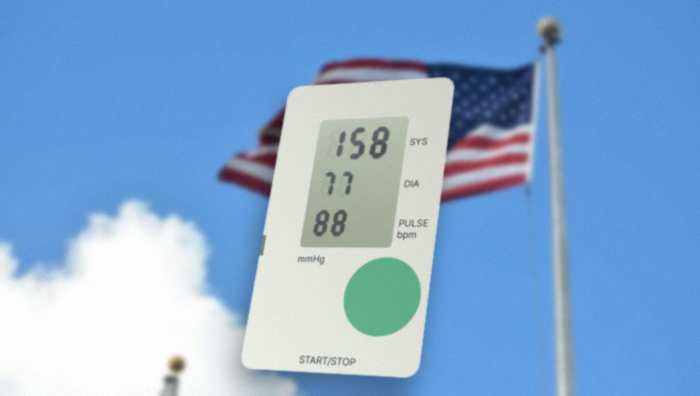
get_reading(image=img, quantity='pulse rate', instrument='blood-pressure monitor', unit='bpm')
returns 88 bpm
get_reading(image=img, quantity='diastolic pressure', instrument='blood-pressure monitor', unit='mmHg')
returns 77 mmHg
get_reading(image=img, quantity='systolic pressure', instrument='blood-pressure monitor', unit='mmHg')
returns 158 mmHg
